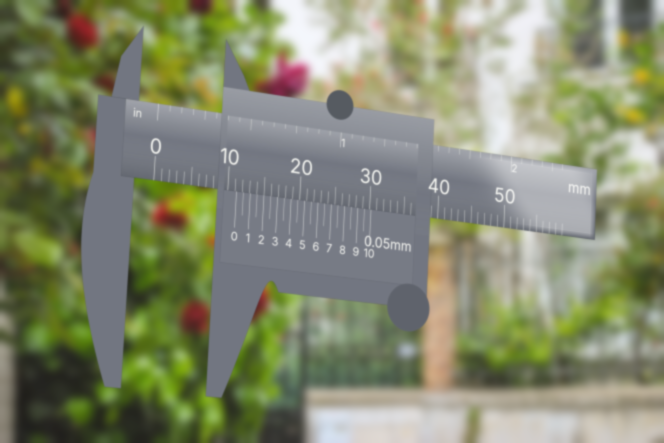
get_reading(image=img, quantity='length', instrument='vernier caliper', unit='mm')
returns 11.2 mm
